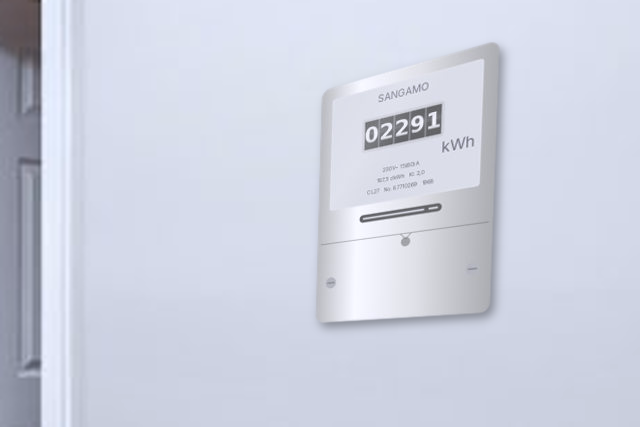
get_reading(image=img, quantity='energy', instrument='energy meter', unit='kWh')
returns 2291 kWh
